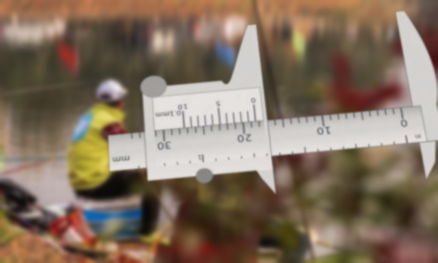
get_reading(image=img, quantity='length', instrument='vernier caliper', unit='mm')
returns 18.4 mm
